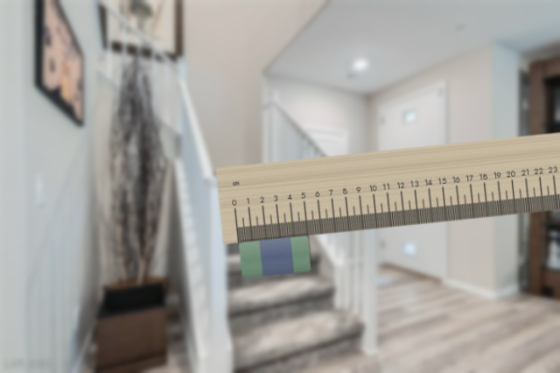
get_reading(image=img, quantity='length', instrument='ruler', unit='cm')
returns 5 cm
